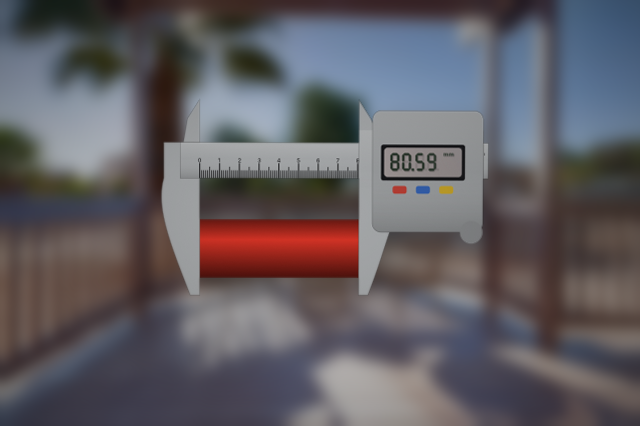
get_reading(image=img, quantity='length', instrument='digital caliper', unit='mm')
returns 80.59 mm
